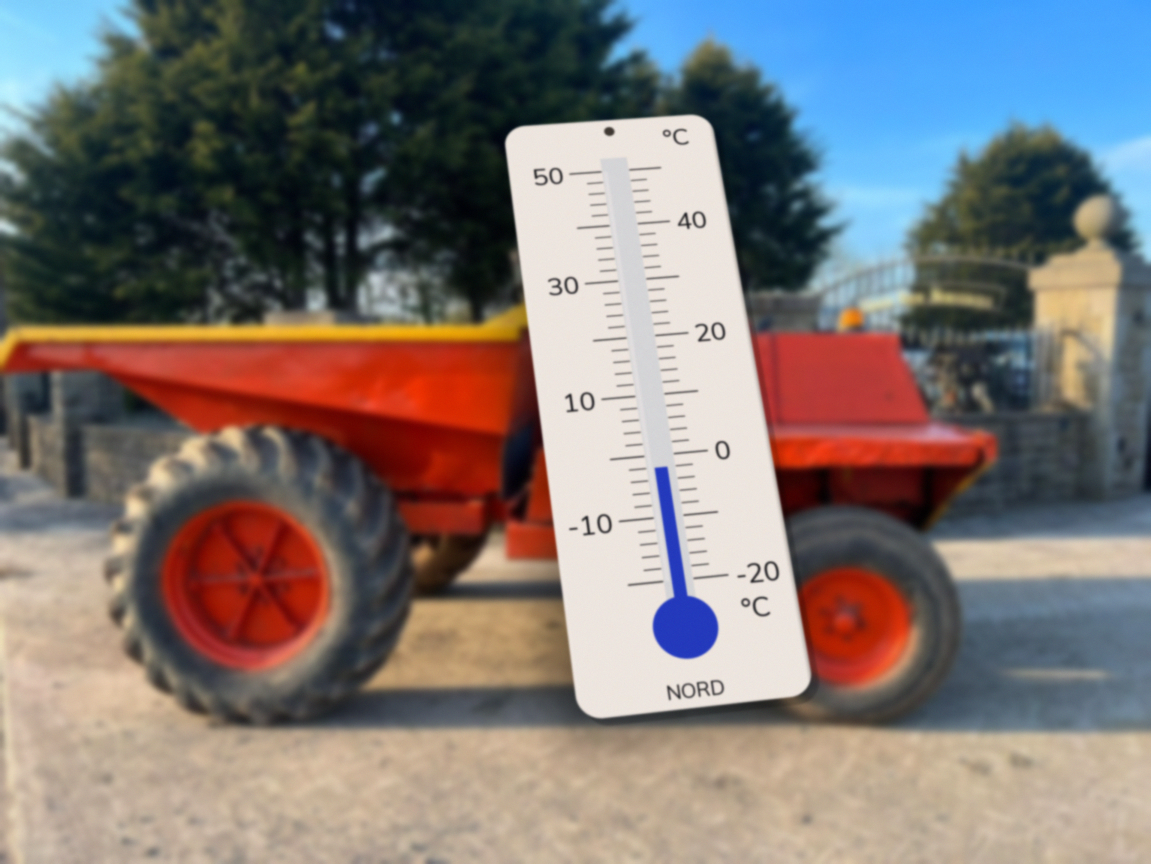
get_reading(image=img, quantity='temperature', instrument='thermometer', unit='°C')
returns -2 °C
